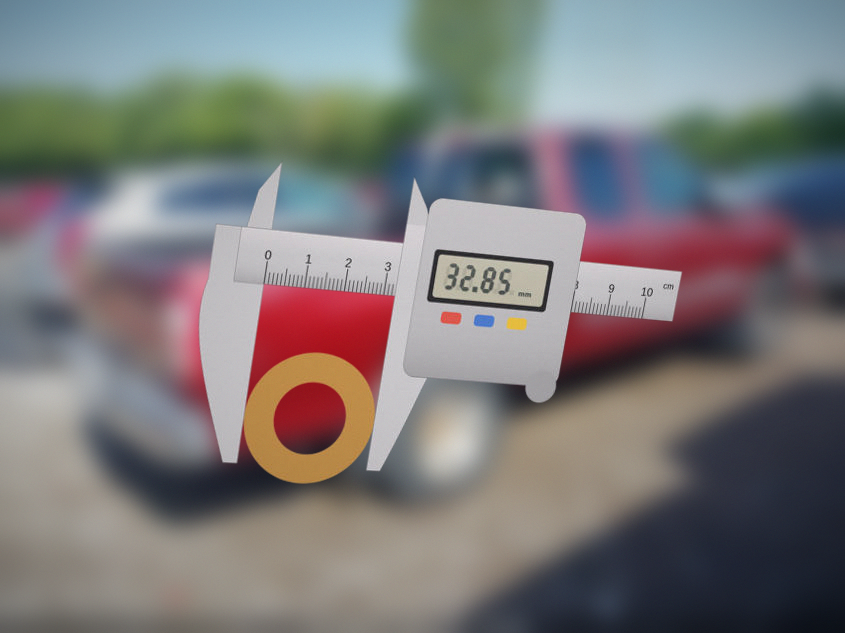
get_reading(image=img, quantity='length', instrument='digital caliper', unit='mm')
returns 32.85 mm
